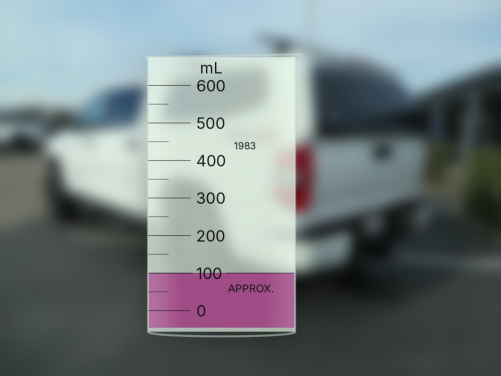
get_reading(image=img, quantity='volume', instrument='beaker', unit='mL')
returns 100 mL
